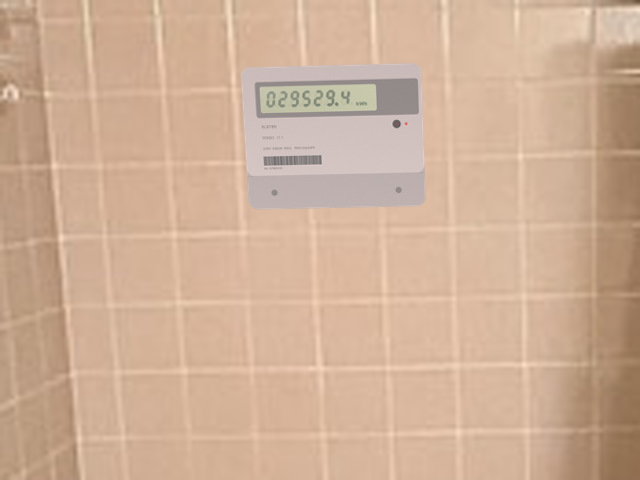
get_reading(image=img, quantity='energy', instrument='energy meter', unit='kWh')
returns 29529.4 kWh
